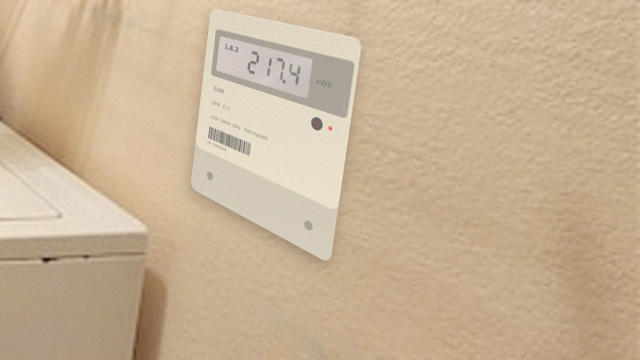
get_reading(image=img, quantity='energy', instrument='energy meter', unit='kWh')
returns 217.4 kWh
